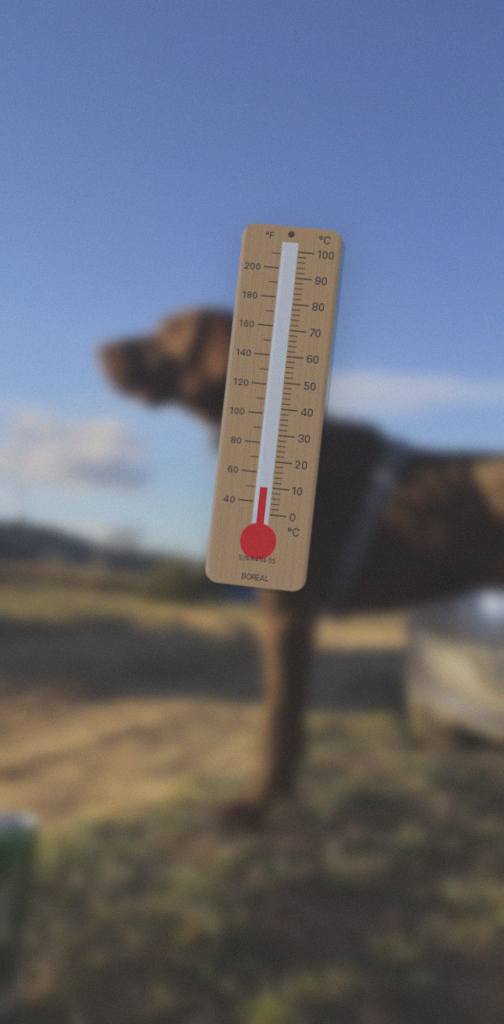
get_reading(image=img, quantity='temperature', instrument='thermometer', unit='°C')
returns 10 °C
